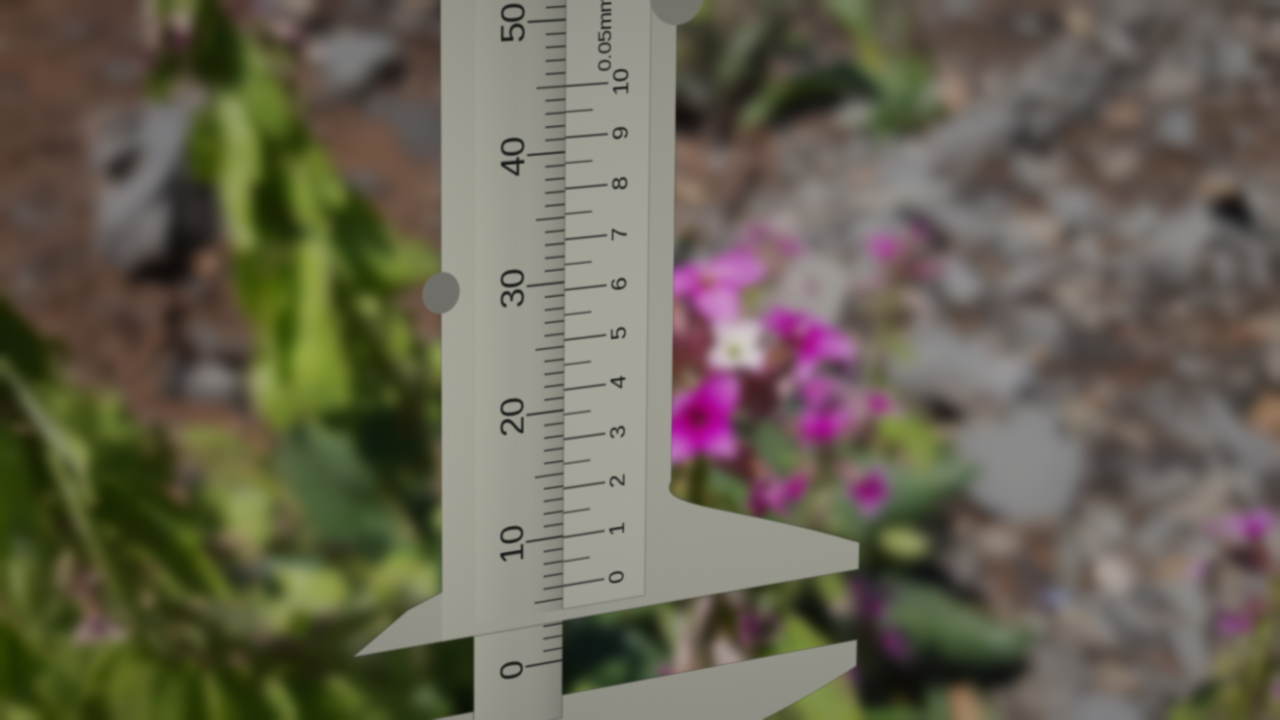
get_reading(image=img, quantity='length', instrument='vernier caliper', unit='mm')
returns 6.0 mm
